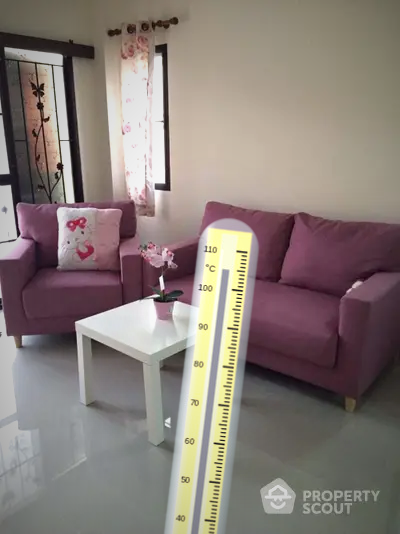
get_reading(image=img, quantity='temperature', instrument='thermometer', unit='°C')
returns 105 °C
